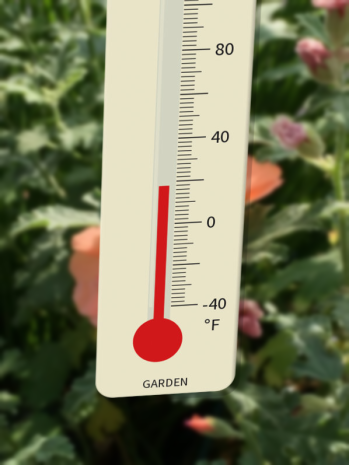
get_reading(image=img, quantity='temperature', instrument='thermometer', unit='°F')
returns 18 °F
